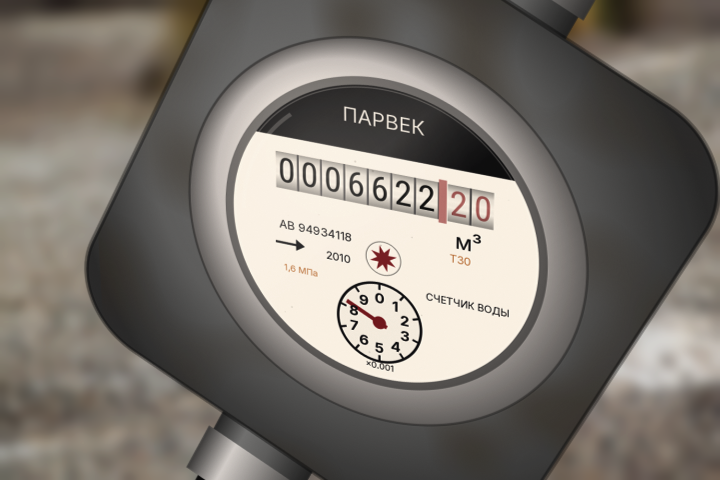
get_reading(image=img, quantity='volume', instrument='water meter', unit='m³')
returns 6622.208 m³
